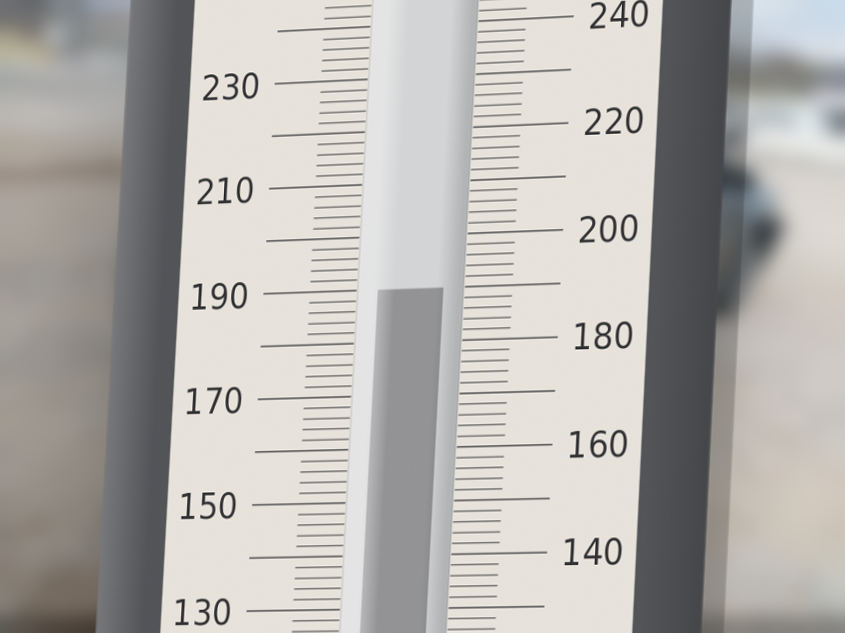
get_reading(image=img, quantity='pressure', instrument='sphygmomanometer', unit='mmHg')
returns 190 mmHg
